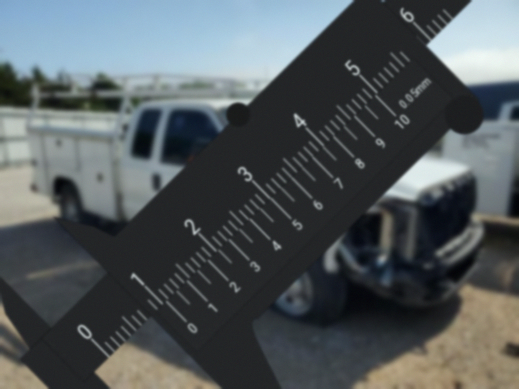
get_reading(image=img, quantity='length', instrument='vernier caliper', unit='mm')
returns 10.6 mm
